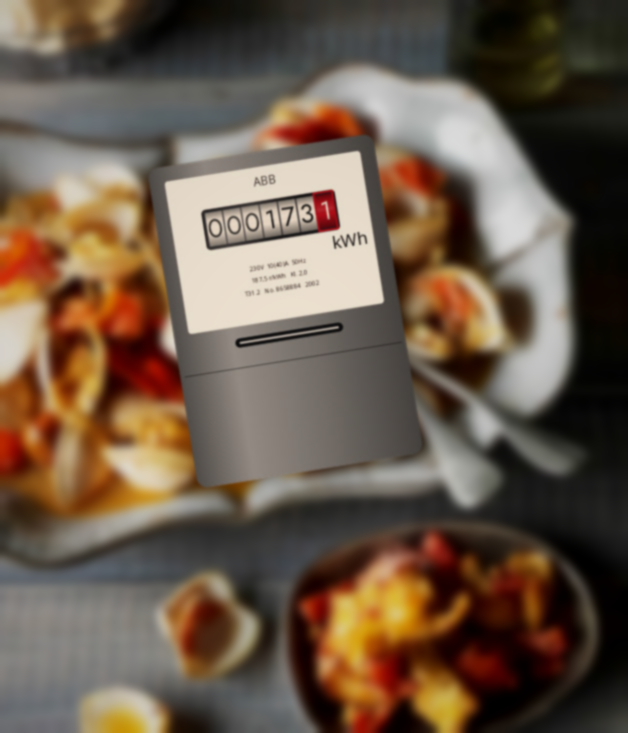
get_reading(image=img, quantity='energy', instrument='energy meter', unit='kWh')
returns 173.1 kWh
